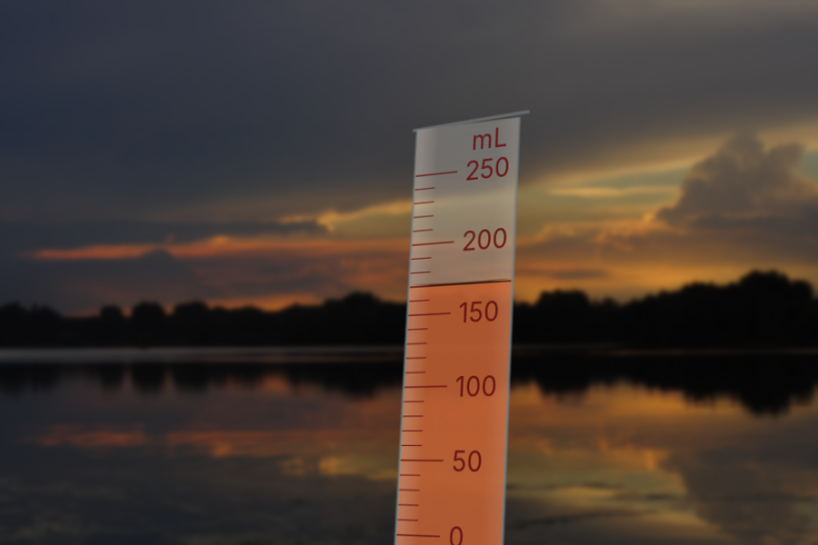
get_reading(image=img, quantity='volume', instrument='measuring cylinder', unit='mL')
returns 170 mL
